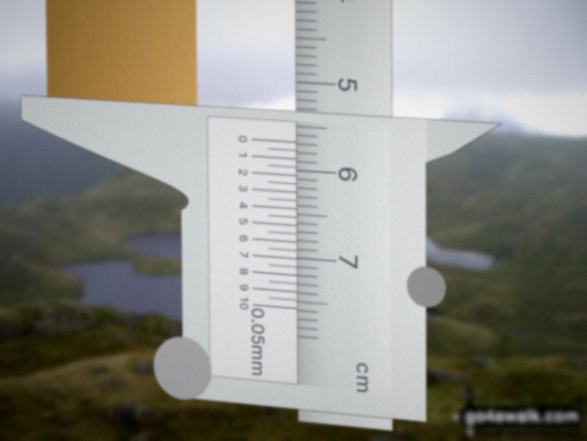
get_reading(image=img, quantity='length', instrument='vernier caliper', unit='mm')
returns 56.8 mm
